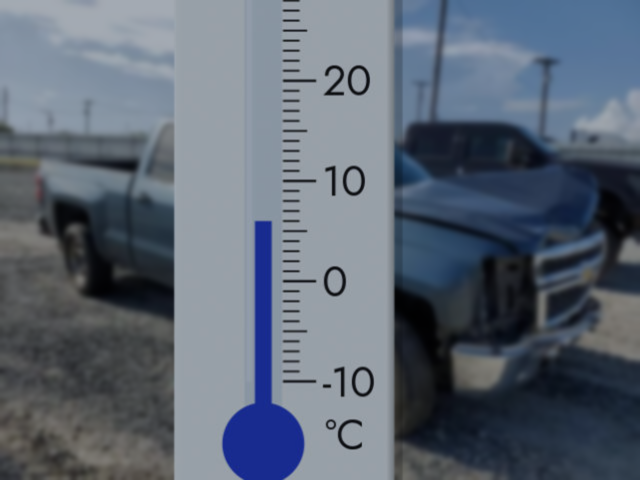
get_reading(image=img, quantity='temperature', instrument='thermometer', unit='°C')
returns 6 °C
